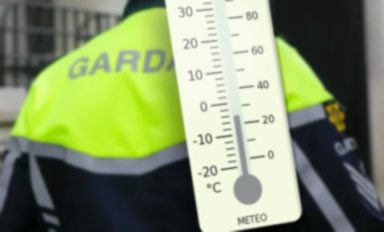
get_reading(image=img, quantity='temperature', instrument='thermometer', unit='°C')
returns -4 °C
